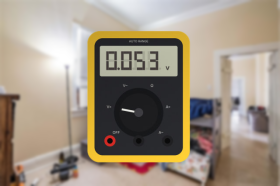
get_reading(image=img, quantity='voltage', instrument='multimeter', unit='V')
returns 0.053 V
